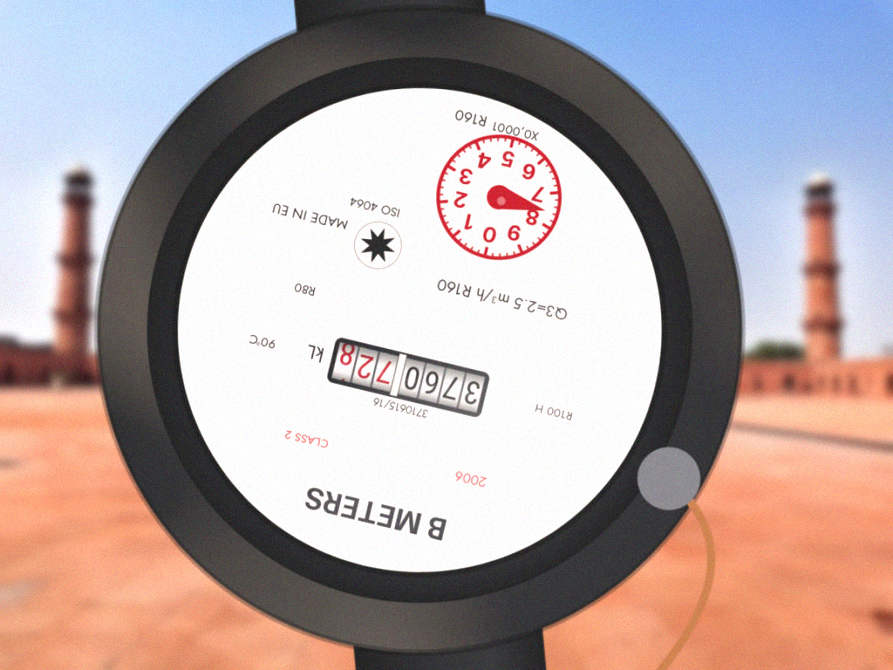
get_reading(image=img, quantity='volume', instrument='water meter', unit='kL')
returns 3760.7277 kL
